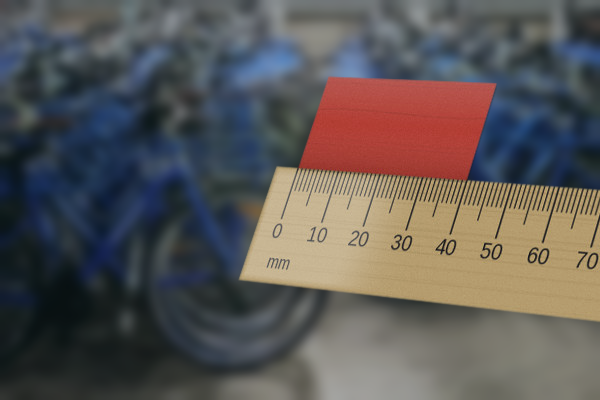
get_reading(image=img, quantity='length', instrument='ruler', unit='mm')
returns 40 mm
